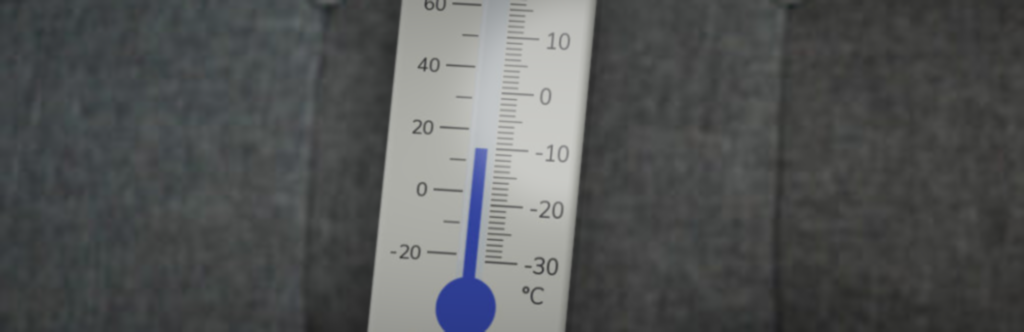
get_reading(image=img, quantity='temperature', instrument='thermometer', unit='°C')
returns -10 °C
